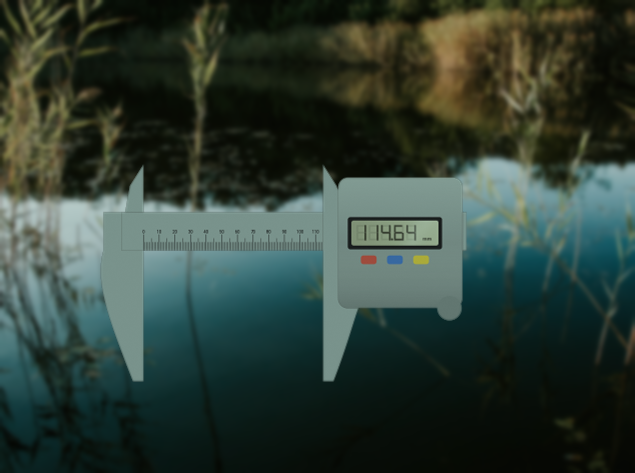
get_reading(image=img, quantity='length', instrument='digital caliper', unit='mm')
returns 114.64 mm
